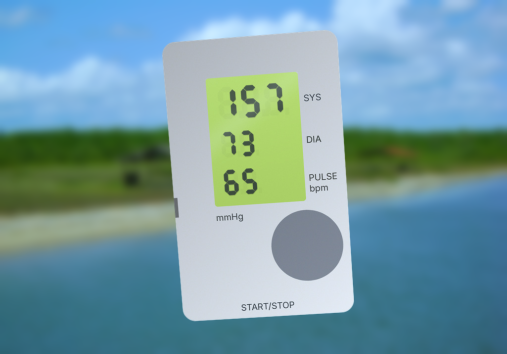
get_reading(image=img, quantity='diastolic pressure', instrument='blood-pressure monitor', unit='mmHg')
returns 73 mmHg
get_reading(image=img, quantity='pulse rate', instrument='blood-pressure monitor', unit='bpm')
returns 65 bpm
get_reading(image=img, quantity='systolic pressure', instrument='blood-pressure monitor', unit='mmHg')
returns 157 mmHg
